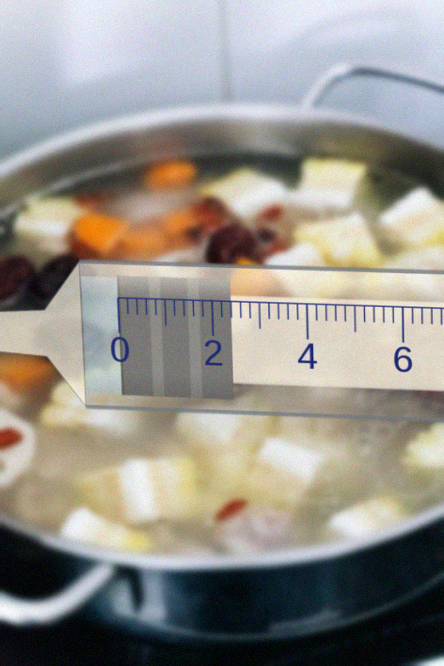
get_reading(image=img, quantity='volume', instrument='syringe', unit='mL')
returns 0 mL
